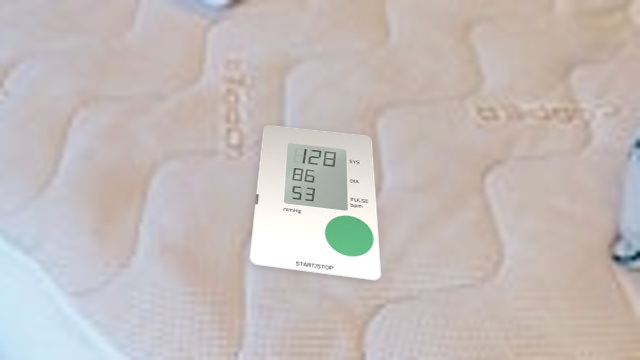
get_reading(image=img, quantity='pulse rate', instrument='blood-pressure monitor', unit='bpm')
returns 53 bpm
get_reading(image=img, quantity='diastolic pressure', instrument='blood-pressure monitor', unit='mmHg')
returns 86 mmHg
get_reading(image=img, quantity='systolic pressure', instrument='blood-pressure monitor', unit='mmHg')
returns 128 mmHg
